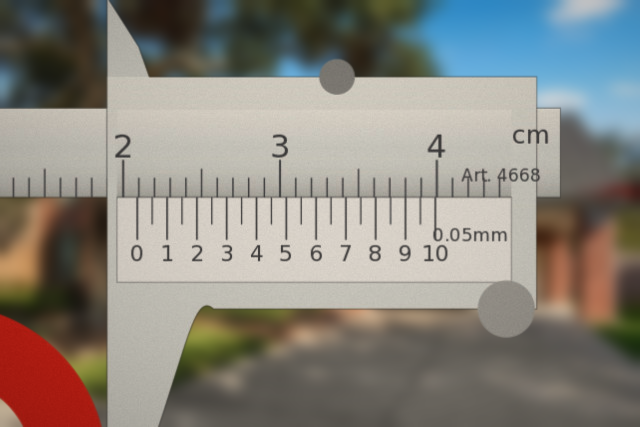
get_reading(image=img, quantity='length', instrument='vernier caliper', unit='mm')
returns 20.9 mm
